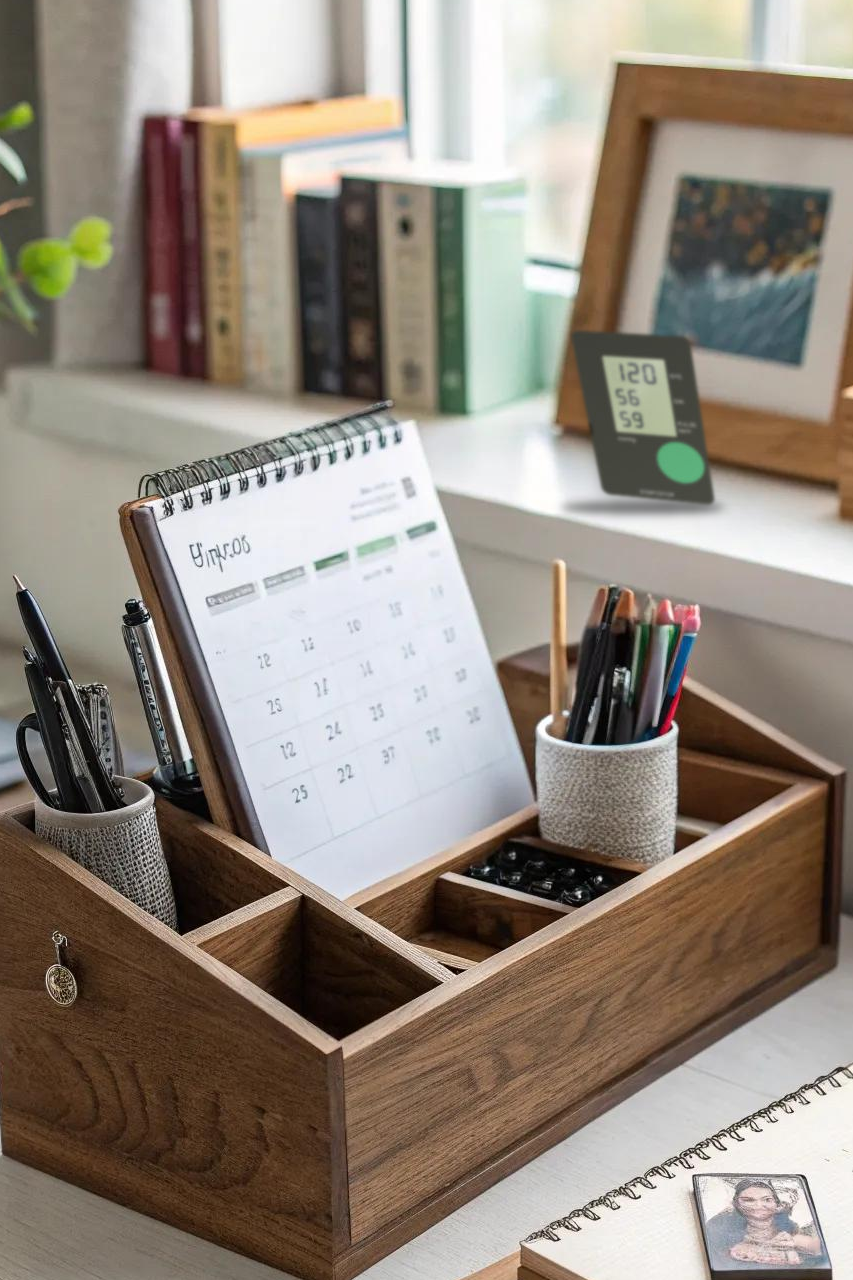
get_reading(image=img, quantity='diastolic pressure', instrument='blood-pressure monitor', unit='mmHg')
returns 56 mmHg
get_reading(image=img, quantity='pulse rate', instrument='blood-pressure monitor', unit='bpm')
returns 59 bpm
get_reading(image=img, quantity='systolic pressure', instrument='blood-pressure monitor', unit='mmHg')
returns 120 mmHg
